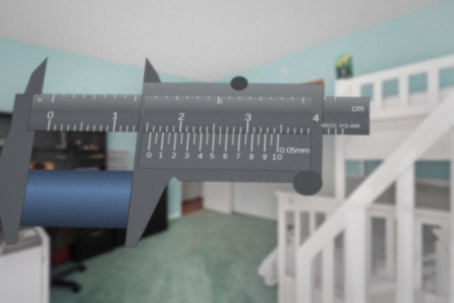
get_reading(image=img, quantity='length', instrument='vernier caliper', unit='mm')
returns 15.6 mm
